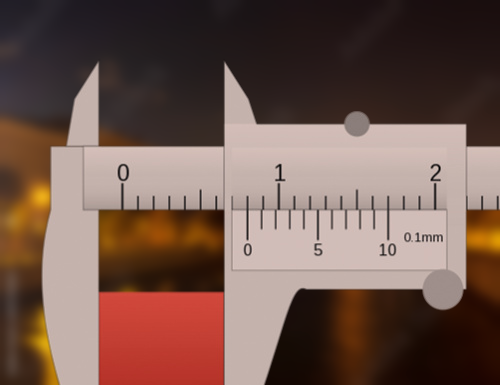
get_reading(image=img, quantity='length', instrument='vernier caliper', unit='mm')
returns 8.0 mm
